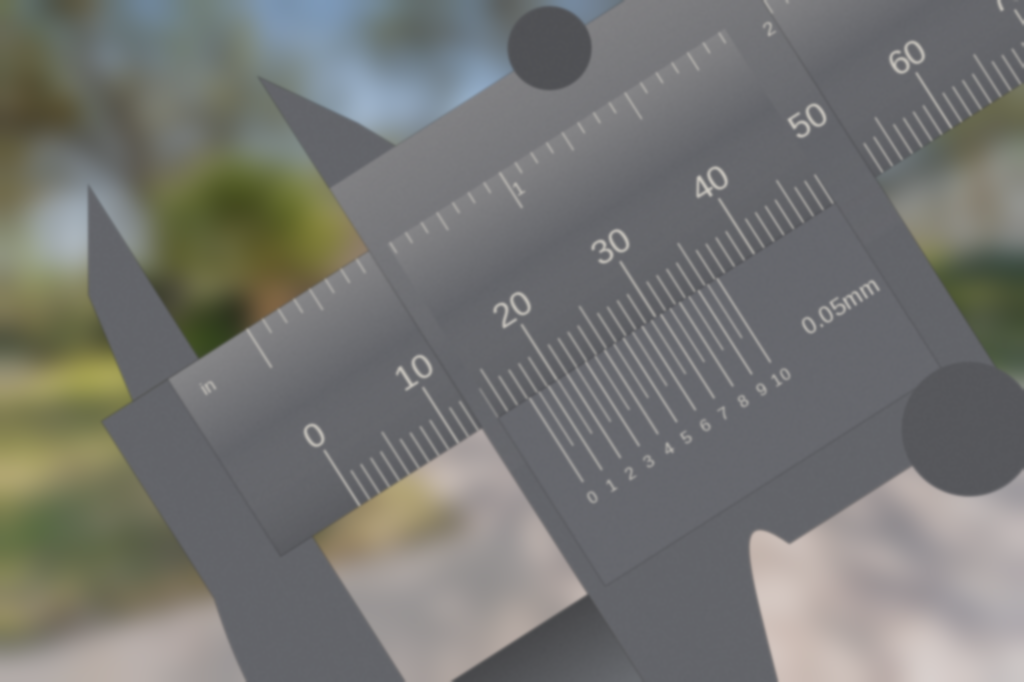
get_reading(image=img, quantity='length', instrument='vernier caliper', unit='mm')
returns 17.2 mm
